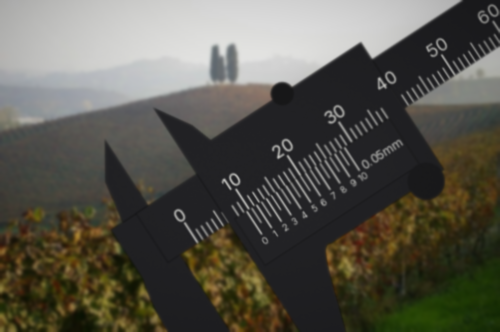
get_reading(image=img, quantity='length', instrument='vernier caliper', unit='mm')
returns 9.5 mm
